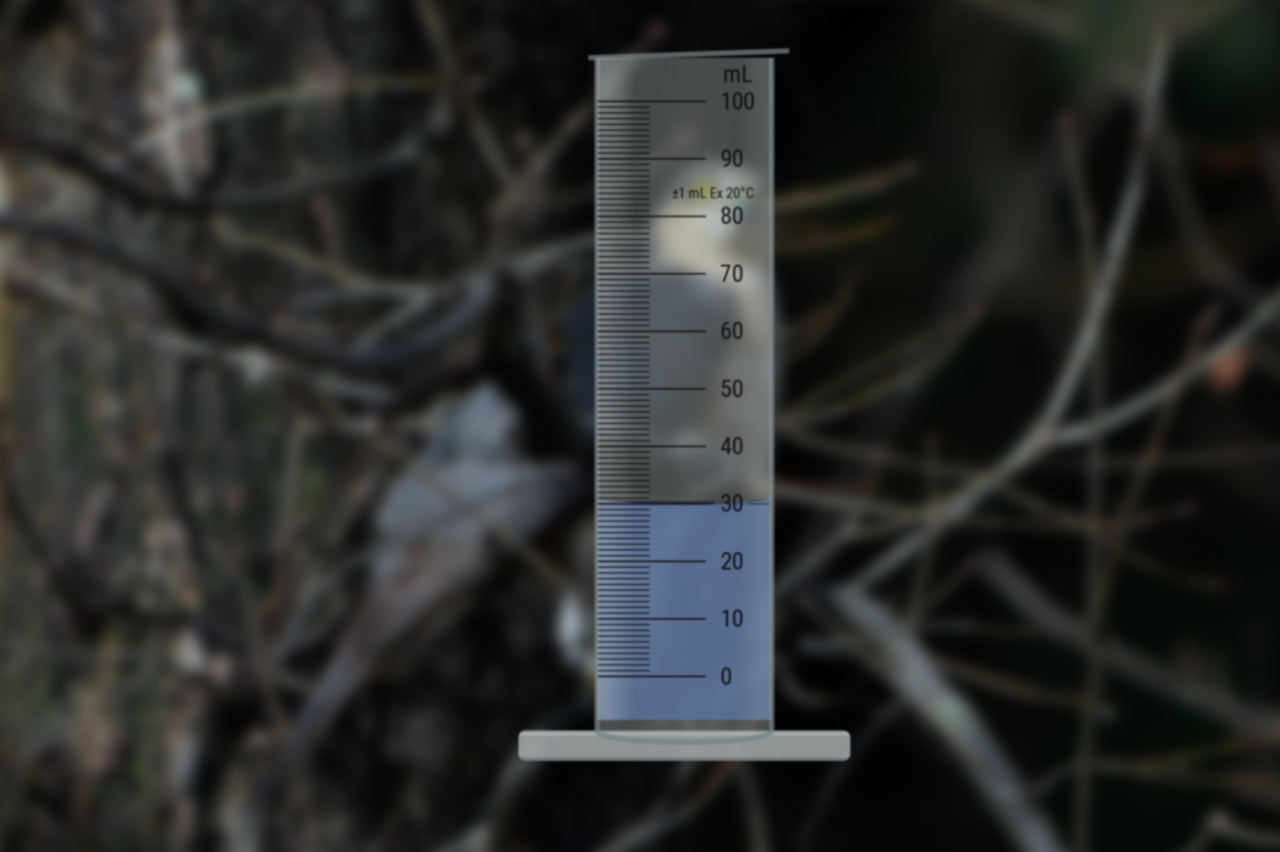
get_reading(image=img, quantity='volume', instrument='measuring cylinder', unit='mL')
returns 30 mL
